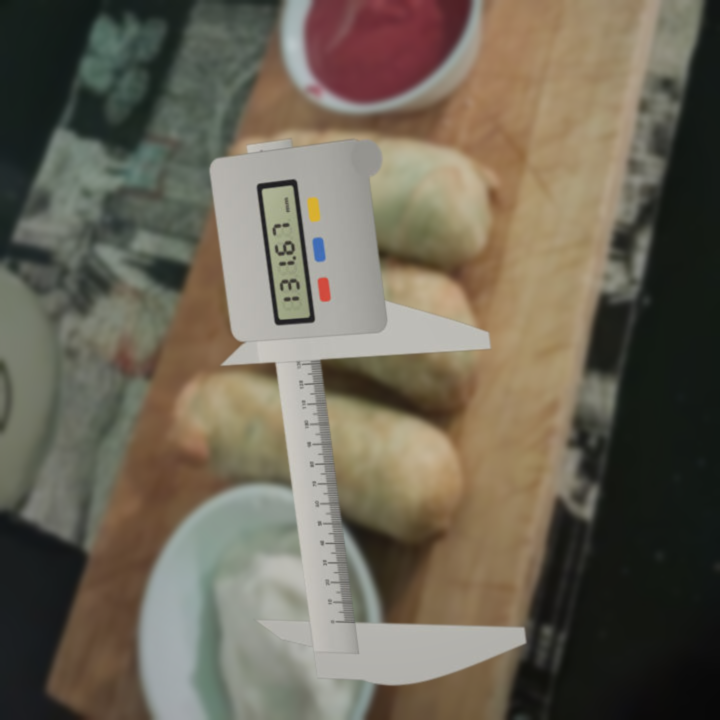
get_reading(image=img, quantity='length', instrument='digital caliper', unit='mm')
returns 131.67 mm
